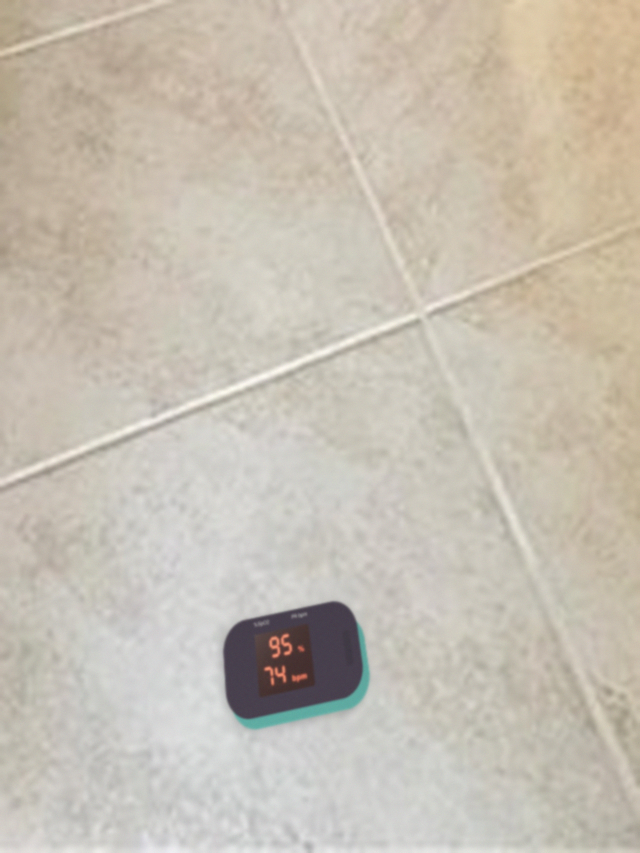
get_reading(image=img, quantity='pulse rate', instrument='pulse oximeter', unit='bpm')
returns 74 bpm
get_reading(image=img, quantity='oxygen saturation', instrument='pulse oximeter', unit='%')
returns 95 %
